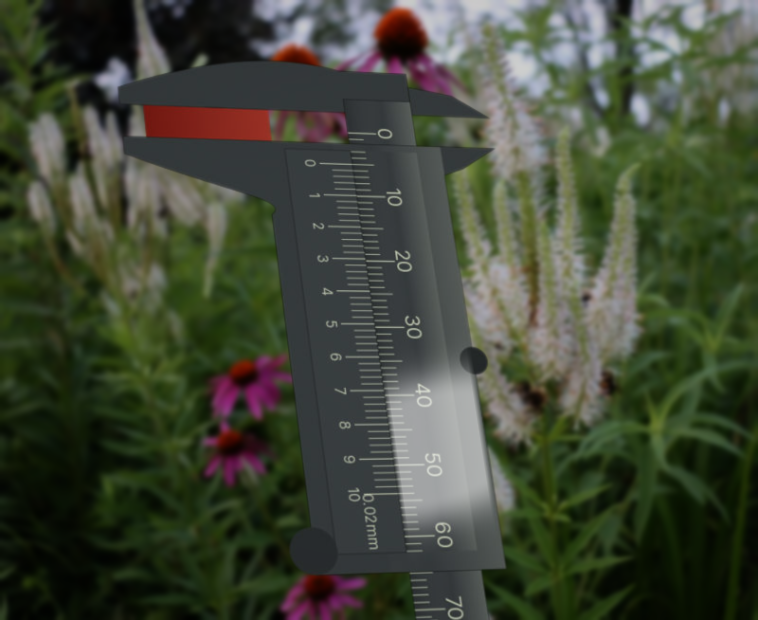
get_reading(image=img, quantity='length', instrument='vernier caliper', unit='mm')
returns 5.0 mm
